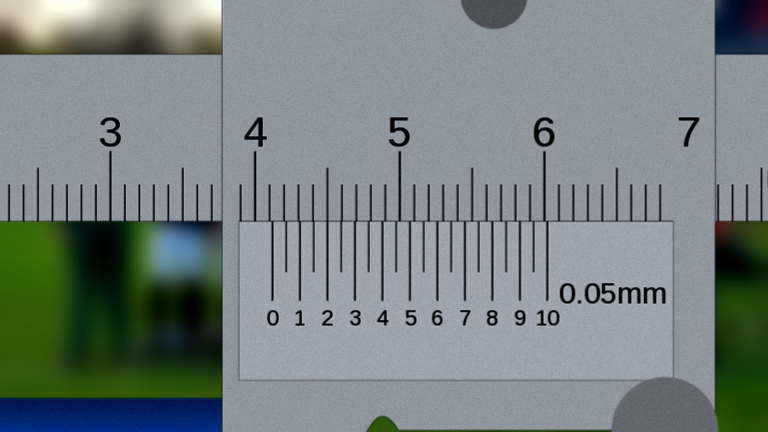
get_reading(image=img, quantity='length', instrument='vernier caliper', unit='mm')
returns 41.2 mm
